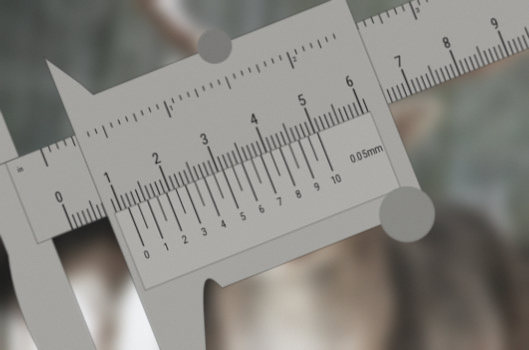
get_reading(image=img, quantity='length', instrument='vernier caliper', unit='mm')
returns 11.5 mm
